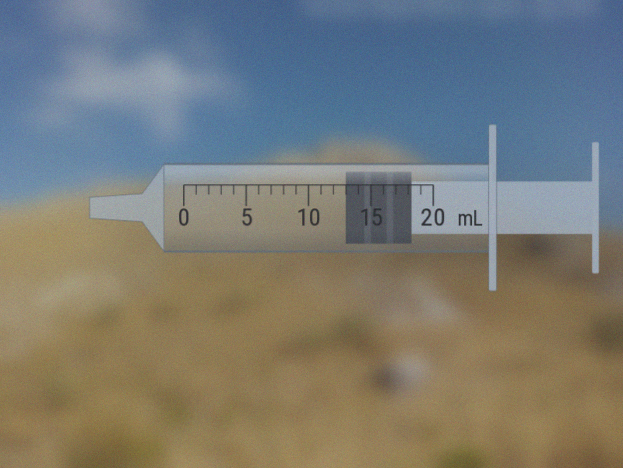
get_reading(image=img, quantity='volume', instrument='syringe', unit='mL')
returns 13 mL
